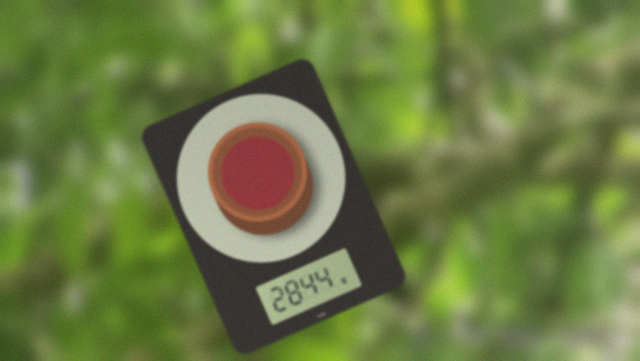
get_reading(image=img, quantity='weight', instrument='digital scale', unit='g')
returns 2844 g
